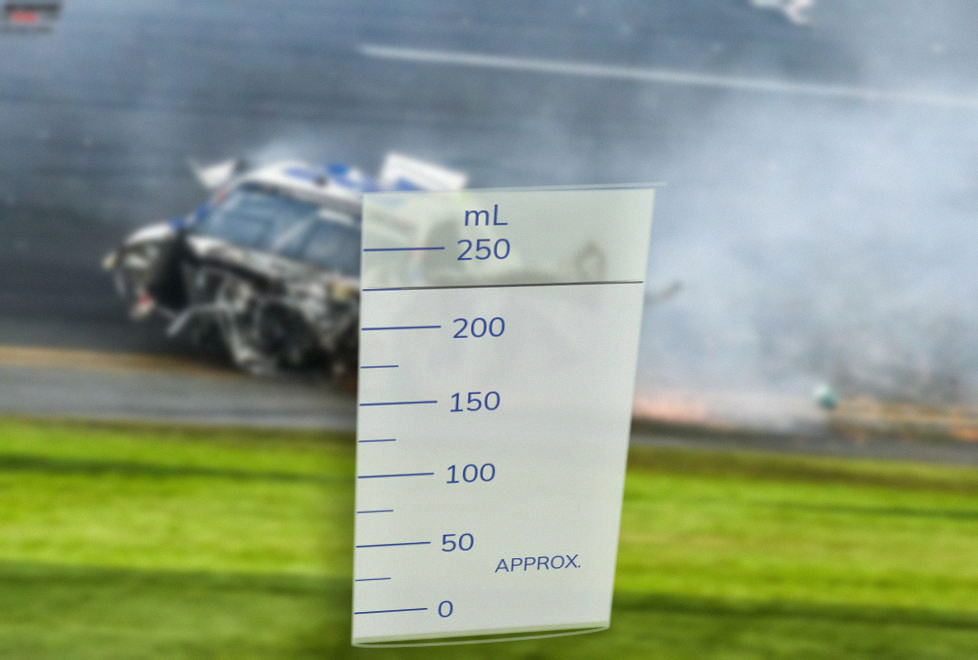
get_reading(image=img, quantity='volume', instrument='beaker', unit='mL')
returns 225 mL
